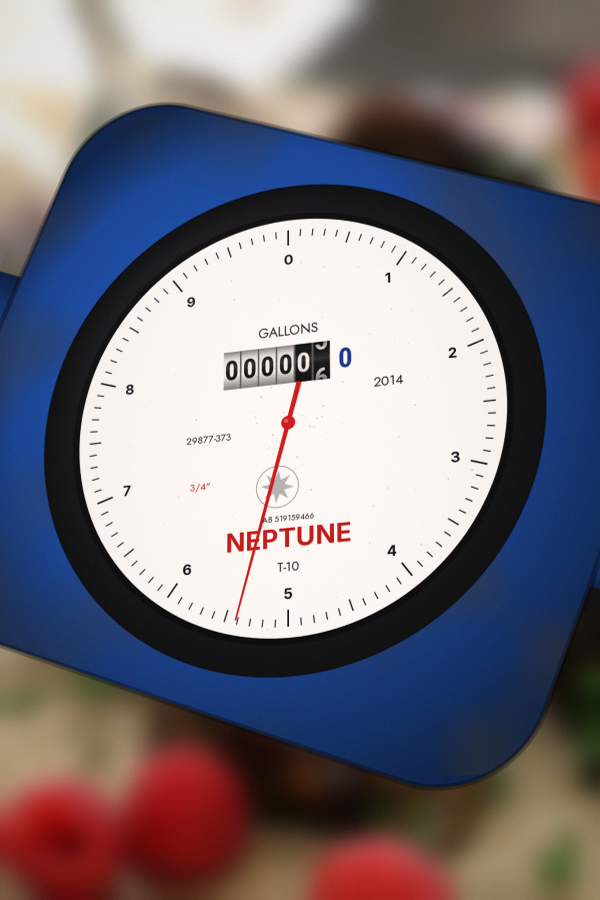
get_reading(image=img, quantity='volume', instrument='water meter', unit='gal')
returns 55.4 gal
